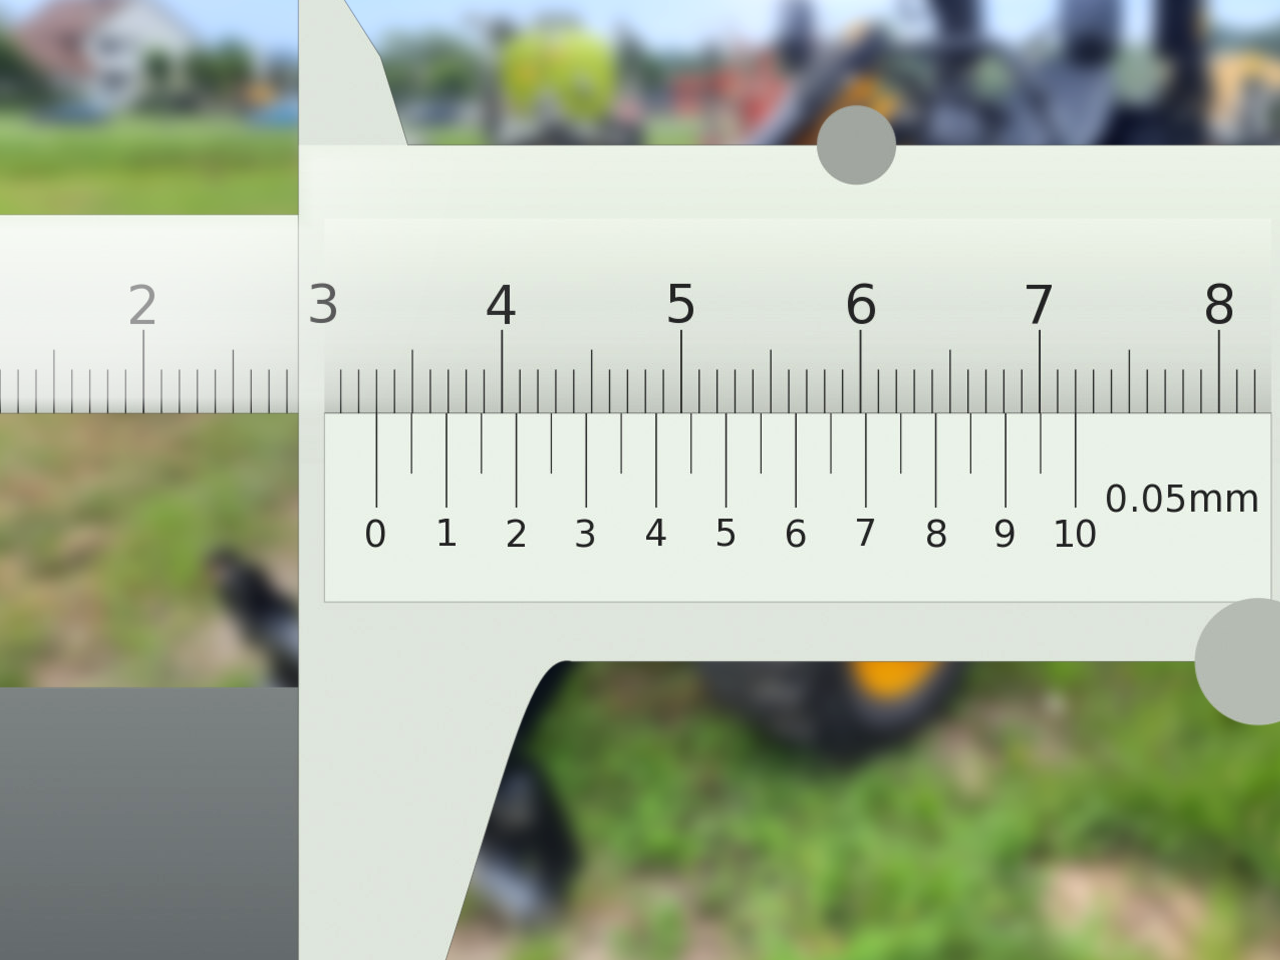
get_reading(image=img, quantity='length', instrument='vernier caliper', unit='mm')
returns 33.0 mm
